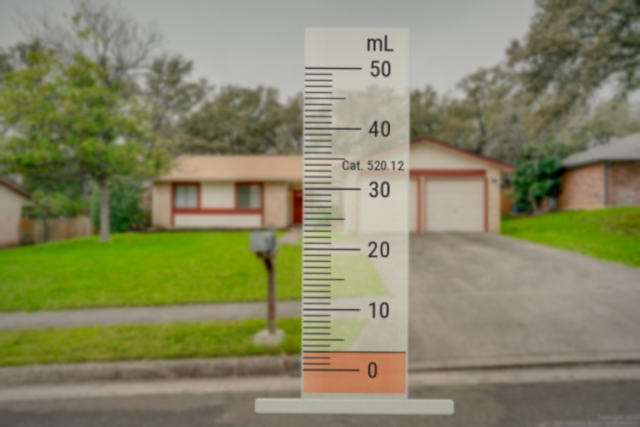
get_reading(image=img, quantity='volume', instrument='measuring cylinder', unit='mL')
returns 3 mL
